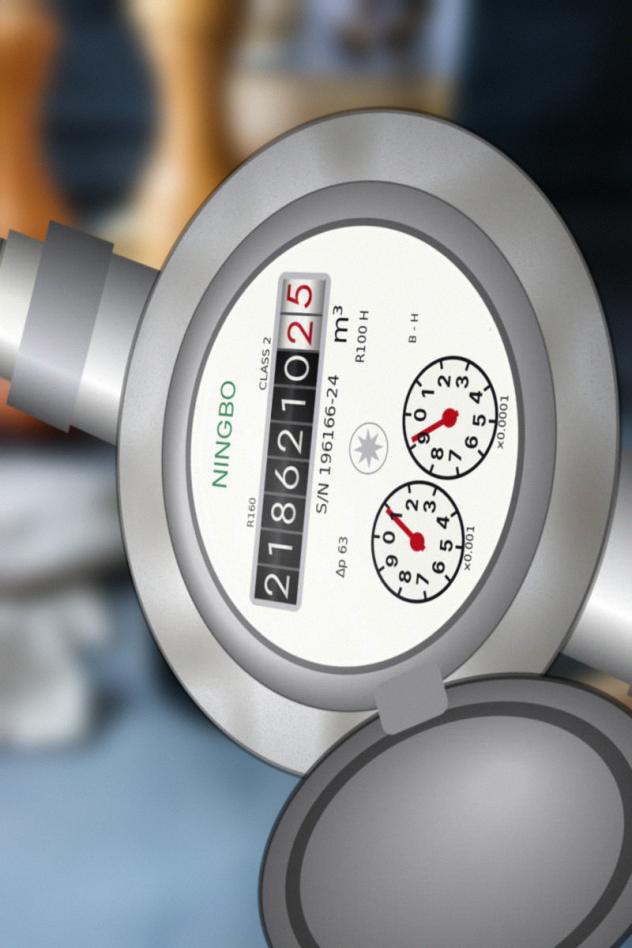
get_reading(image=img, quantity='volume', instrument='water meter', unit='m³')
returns 2186210.2509 m³
